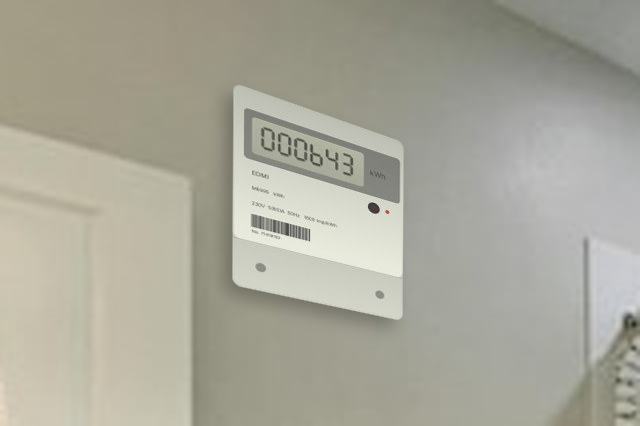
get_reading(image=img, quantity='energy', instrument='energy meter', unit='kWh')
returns 643 kWh
